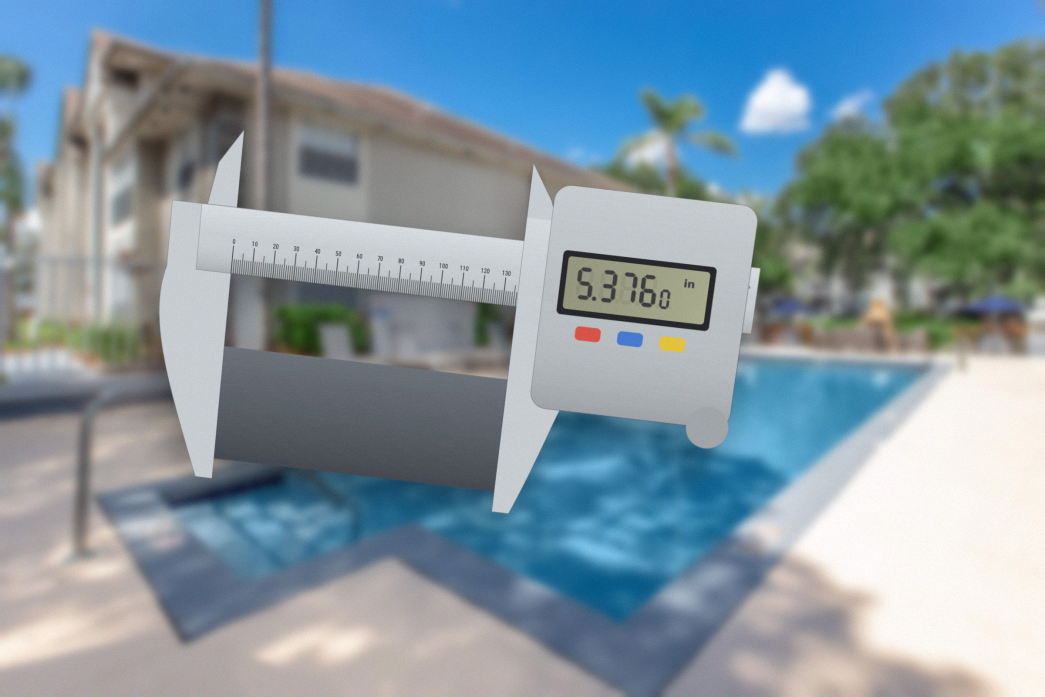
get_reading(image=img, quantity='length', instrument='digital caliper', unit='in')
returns 5.3760 in
